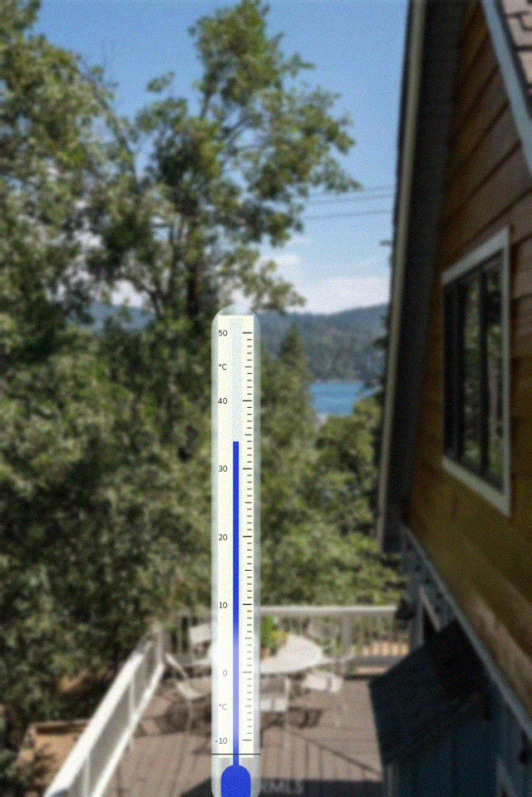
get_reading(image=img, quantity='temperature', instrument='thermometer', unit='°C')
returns 34 °C
